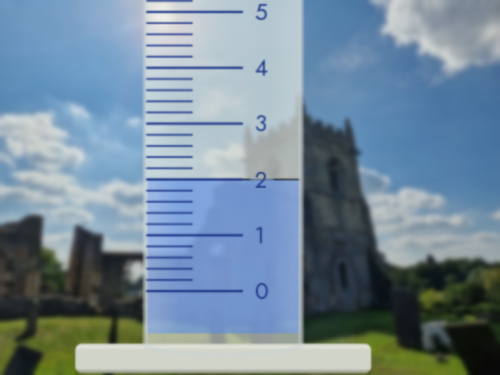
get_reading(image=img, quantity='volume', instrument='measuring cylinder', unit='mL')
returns 2 mL
